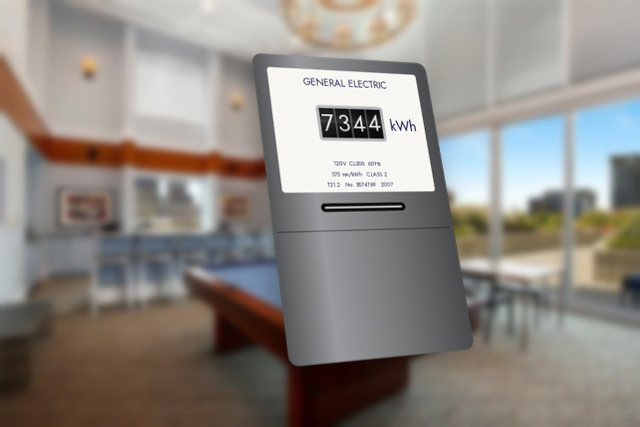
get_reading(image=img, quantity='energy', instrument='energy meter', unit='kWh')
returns 7344 kWh
